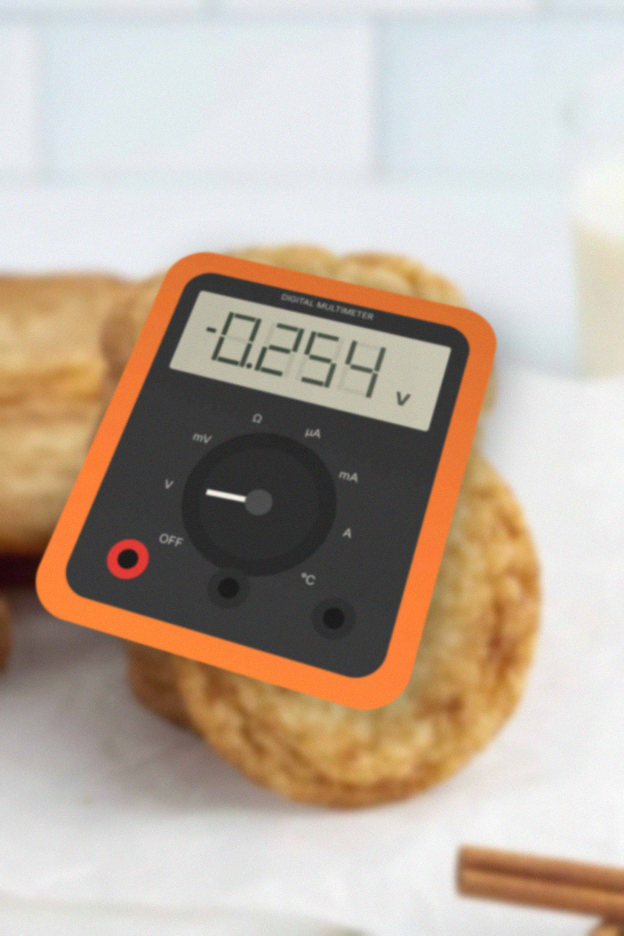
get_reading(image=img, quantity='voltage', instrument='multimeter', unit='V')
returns -0.254 V
